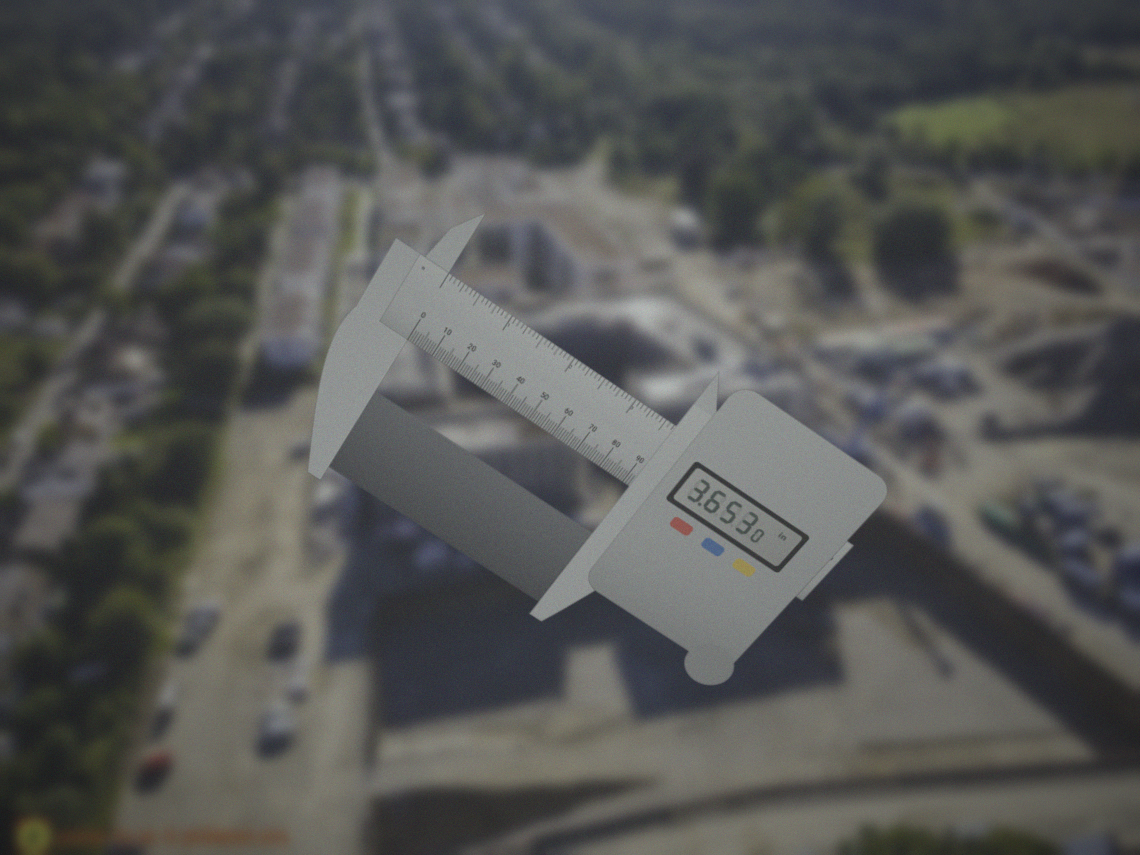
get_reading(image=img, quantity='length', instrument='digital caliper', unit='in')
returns 3.6530 in
